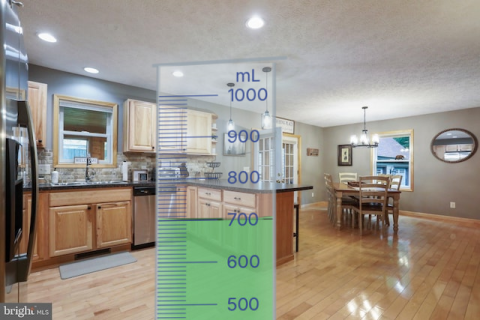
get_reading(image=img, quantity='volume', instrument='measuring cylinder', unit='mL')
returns 700 mL
